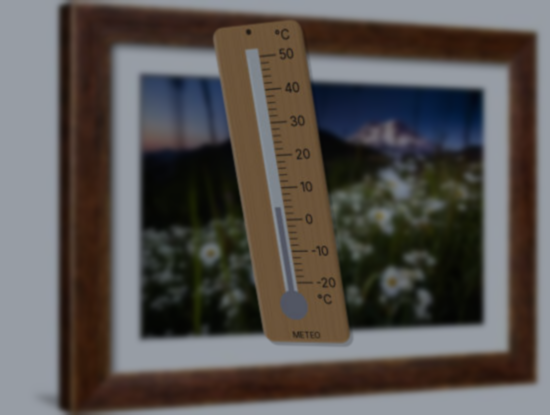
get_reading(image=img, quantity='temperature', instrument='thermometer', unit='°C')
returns 4 °C
